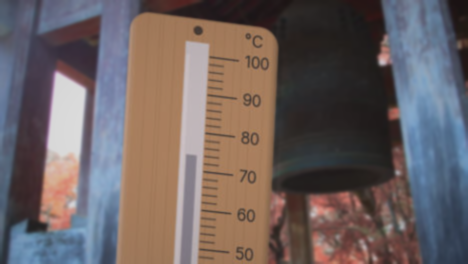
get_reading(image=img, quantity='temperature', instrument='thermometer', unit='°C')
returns 74 °C
